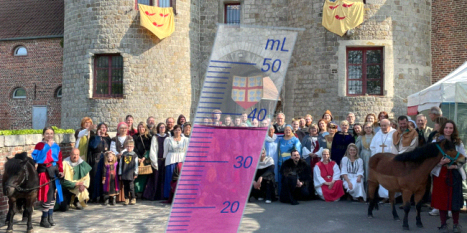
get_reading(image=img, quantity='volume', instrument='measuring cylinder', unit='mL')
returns 37 mL
